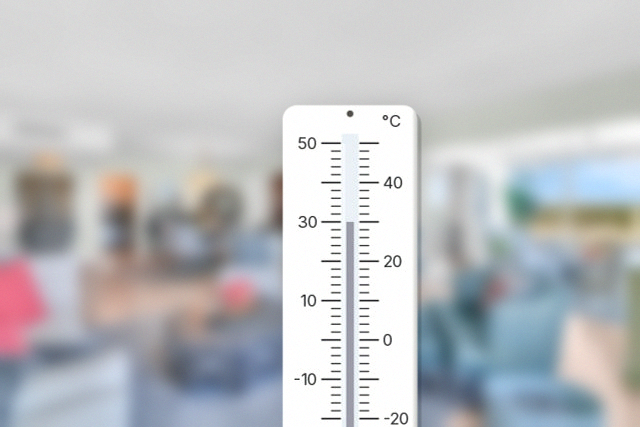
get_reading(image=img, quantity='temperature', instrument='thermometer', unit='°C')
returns 30 °C
